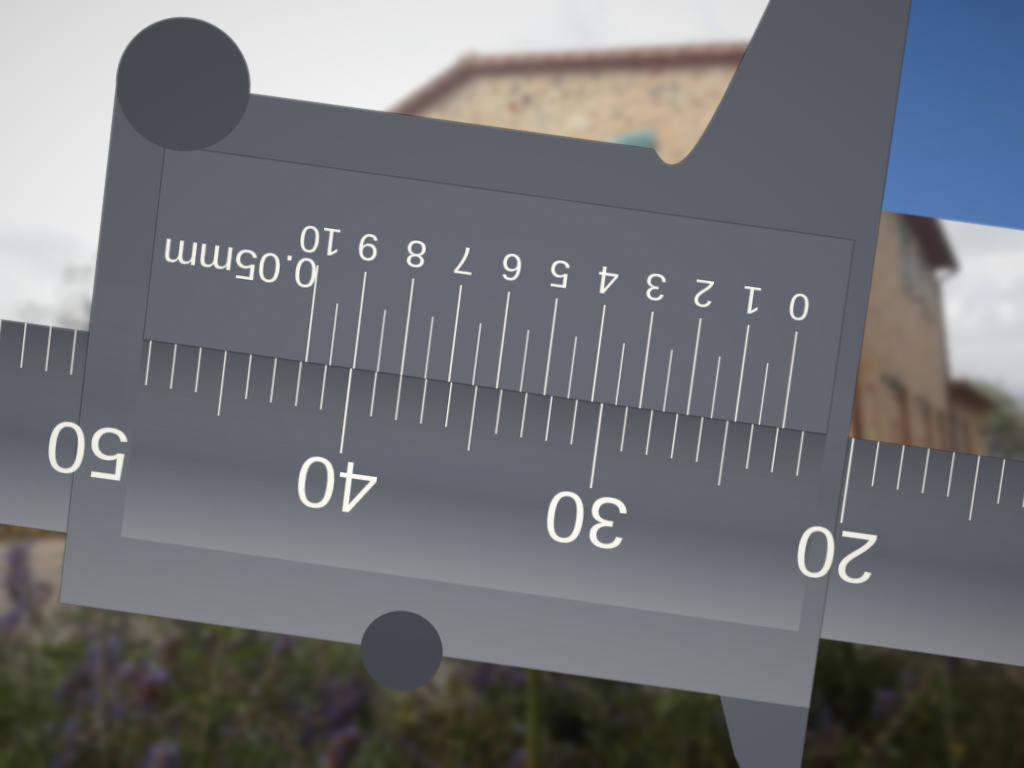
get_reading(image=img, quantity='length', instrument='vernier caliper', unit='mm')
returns 22.8 mm
